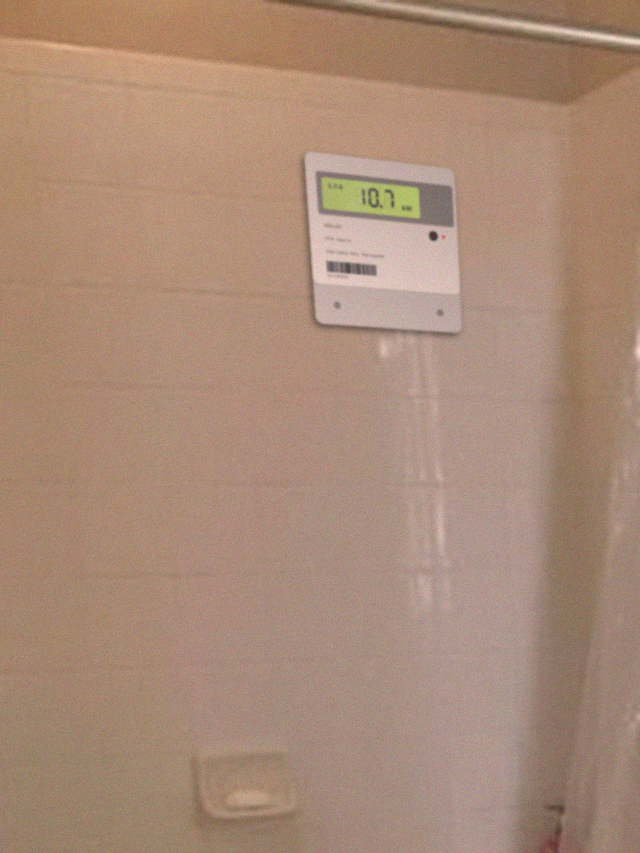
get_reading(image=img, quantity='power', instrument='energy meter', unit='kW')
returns 10.7 kW
